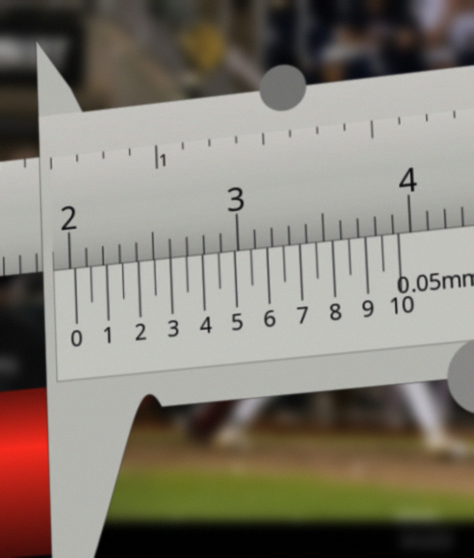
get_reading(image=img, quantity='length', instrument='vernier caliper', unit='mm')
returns 20.3 mm
